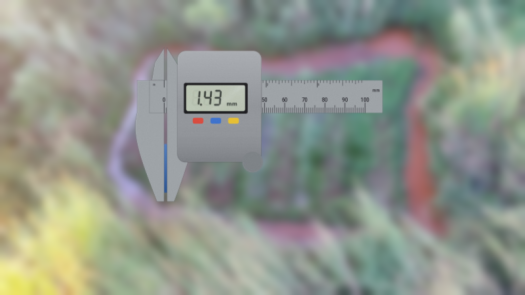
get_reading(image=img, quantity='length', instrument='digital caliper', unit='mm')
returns 1.43 mm
